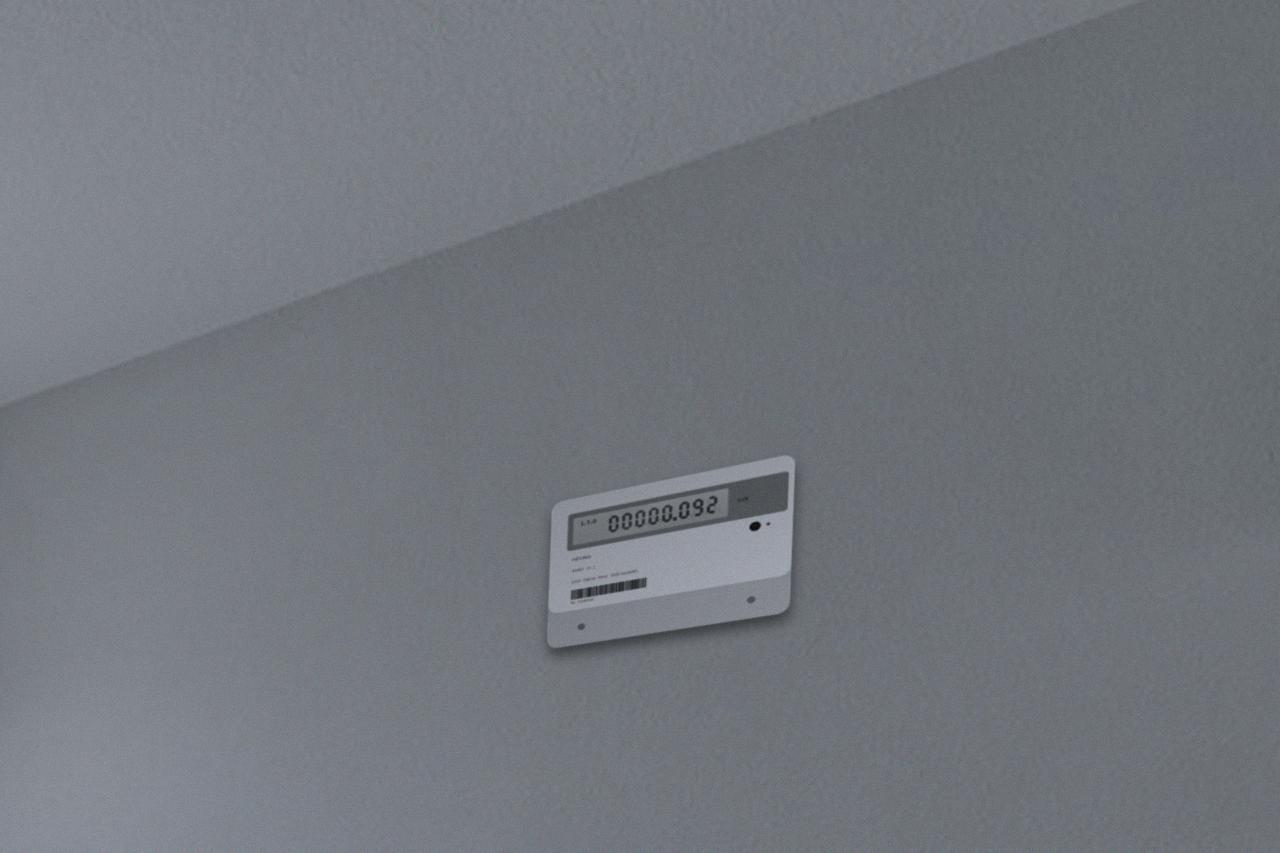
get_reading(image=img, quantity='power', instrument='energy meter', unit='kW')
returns 0.092 kW
